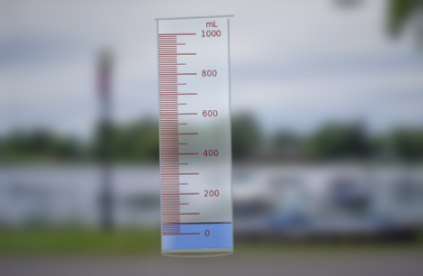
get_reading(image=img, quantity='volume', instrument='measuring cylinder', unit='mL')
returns 50 mL
